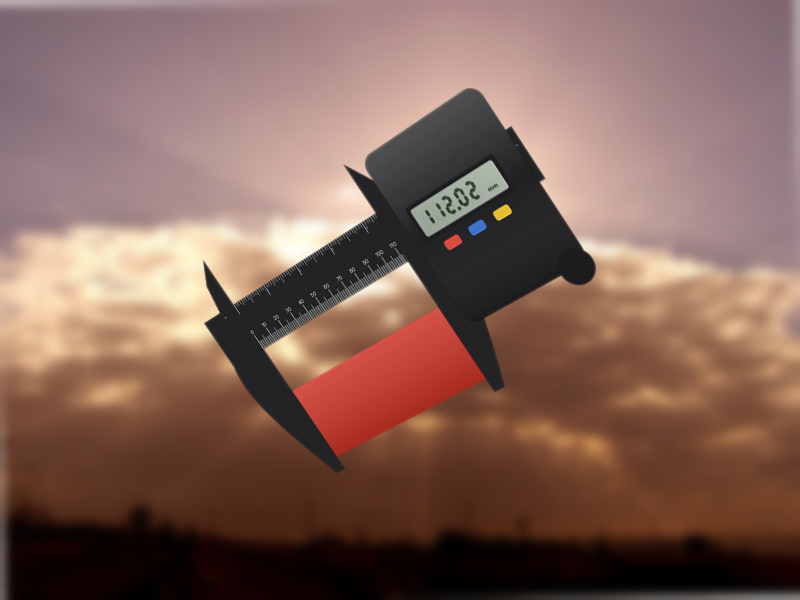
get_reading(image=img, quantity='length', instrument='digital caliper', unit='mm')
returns 112.02 mm
